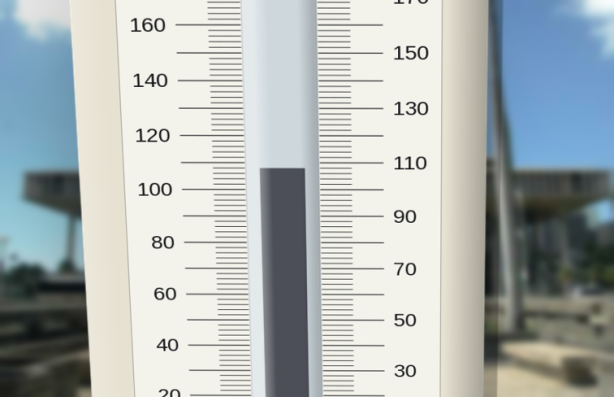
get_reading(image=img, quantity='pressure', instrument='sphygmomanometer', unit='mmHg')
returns 108 mmHg
